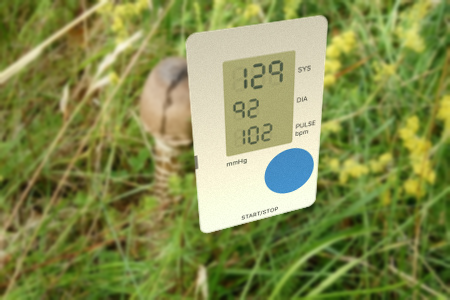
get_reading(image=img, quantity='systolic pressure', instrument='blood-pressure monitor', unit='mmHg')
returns 129 mmHg
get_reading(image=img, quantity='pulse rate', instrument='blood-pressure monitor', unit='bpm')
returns 102 bpm
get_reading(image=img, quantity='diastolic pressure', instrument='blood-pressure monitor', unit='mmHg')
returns 92 mmHg
